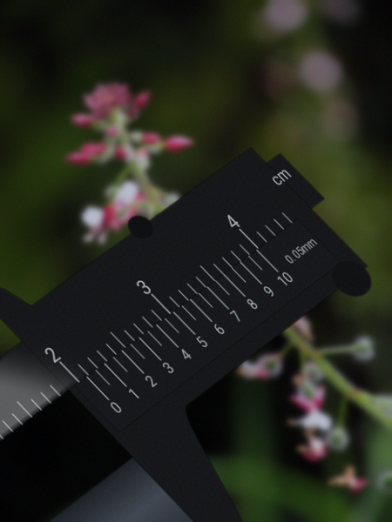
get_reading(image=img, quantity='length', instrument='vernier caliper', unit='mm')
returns 20.8 mm
